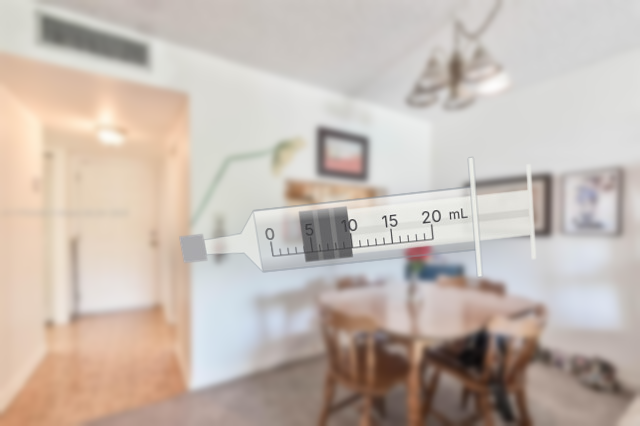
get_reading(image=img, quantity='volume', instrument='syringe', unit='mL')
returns 4 mL
